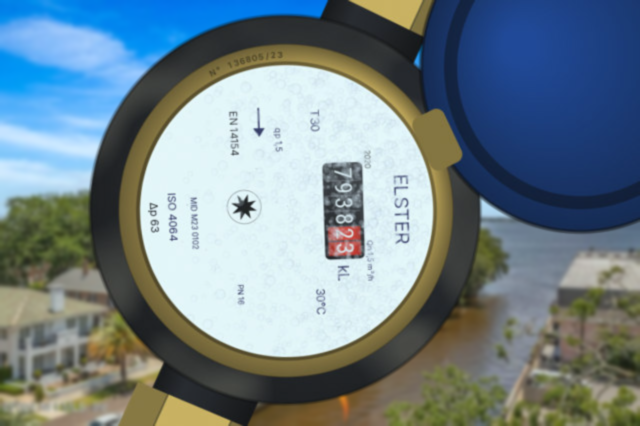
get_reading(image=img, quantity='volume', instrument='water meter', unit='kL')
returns 7938.23 kL
